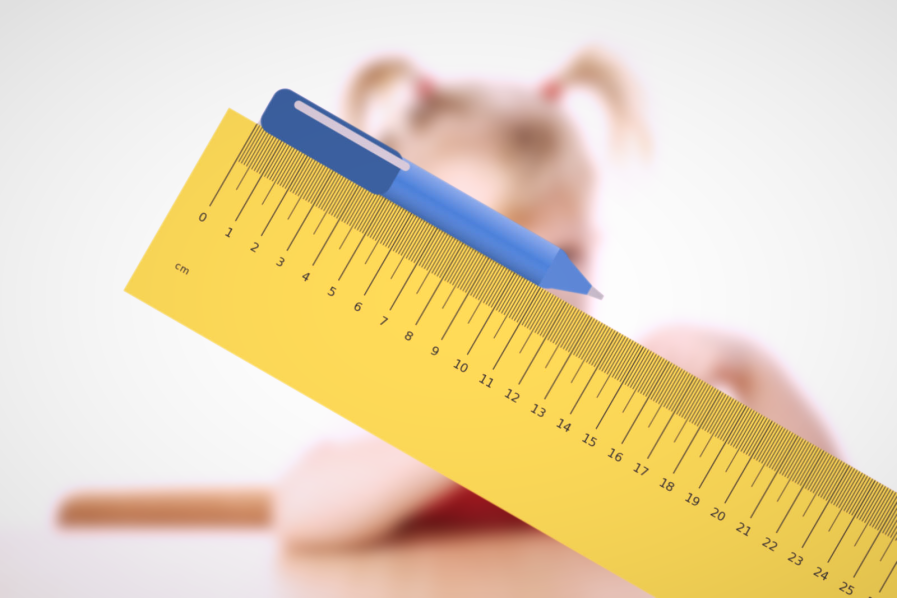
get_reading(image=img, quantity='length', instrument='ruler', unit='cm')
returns 13 cm
